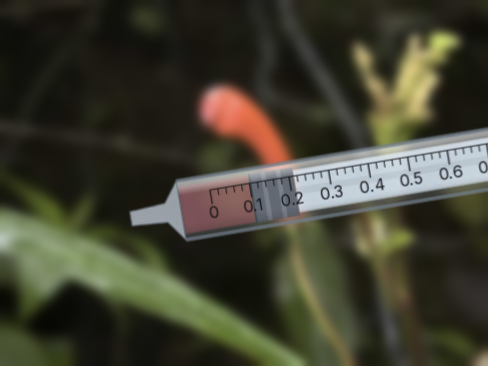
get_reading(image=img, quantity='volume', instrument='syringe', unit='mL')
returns 0.1 mL
